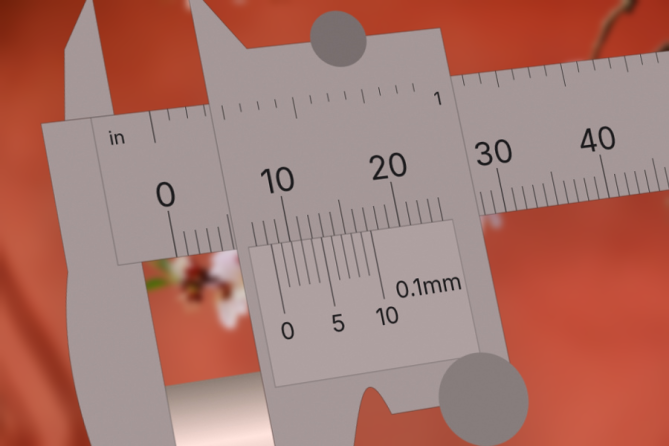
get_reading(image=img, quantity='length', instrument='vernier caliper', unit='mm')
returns 8.3 mm
